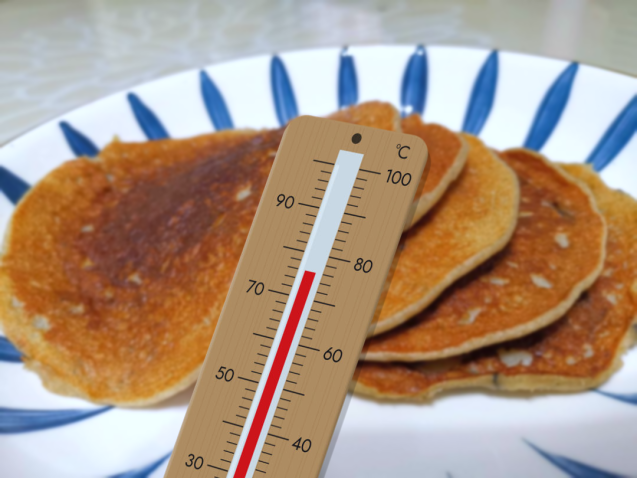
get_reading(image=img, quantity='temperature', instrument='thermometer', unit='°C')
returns 76 °C
